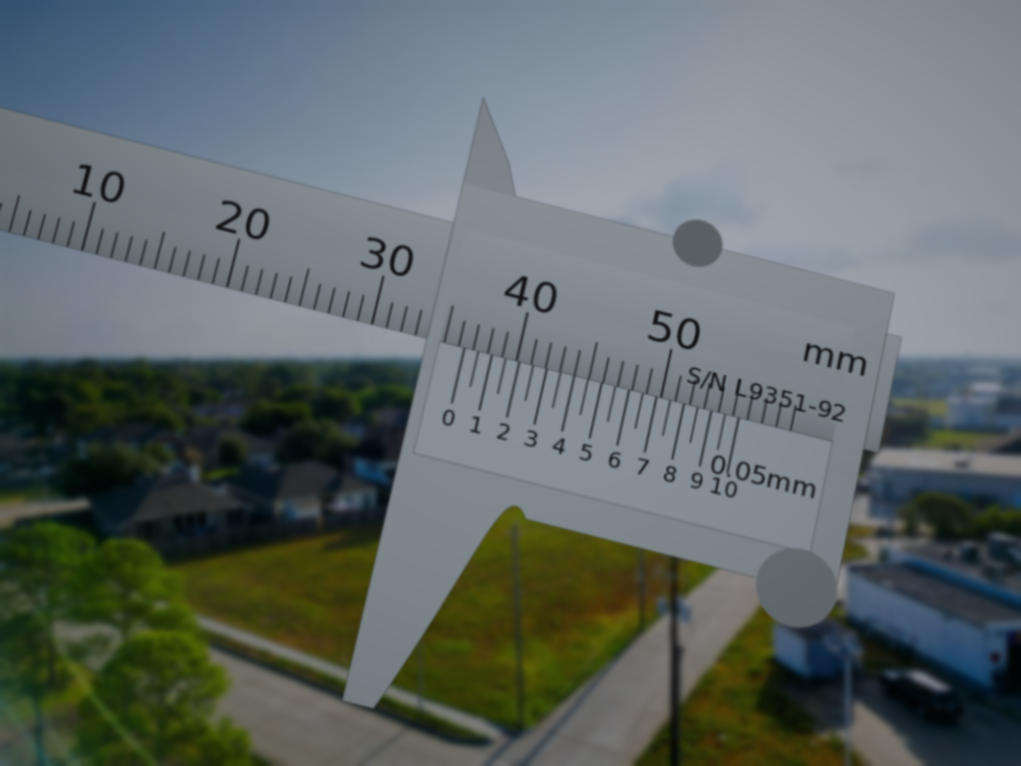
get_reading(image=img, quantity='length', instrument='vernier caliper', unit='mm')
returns 36.4 mm
